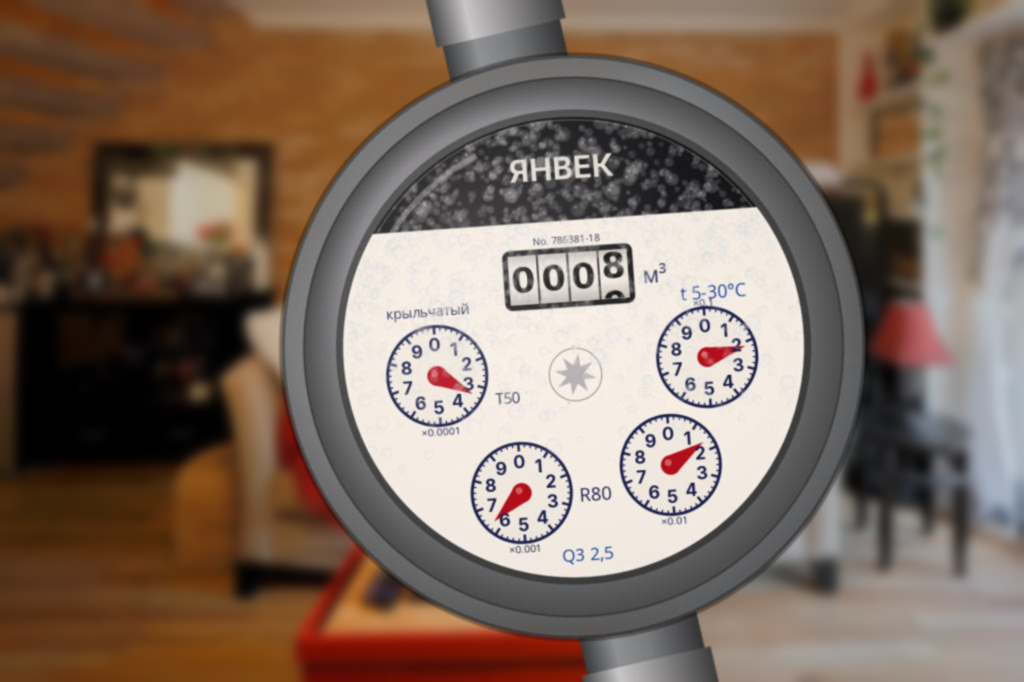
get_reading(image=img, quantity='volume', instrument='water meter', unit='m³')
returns 8.2163 m³
